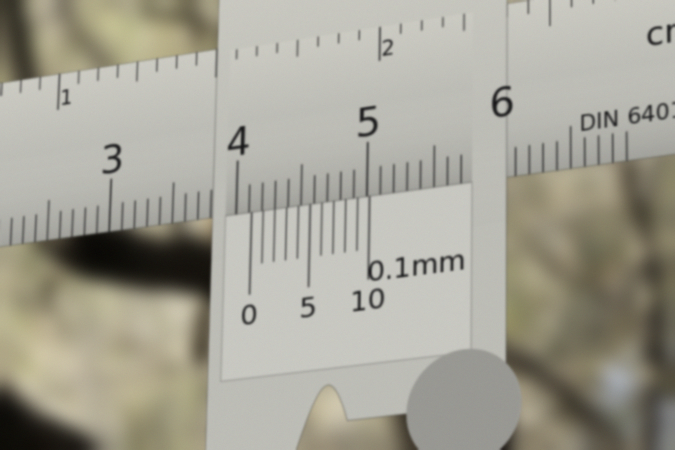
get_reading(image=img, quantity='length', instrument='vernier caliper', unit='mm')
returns 41.2 mm
